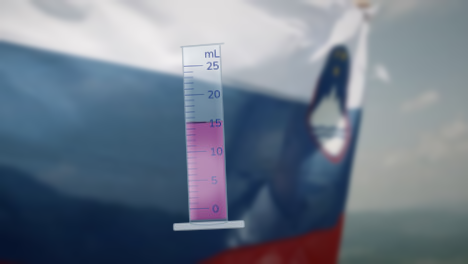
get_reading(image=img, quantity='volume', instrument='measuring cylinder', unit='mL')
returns 15 mL
